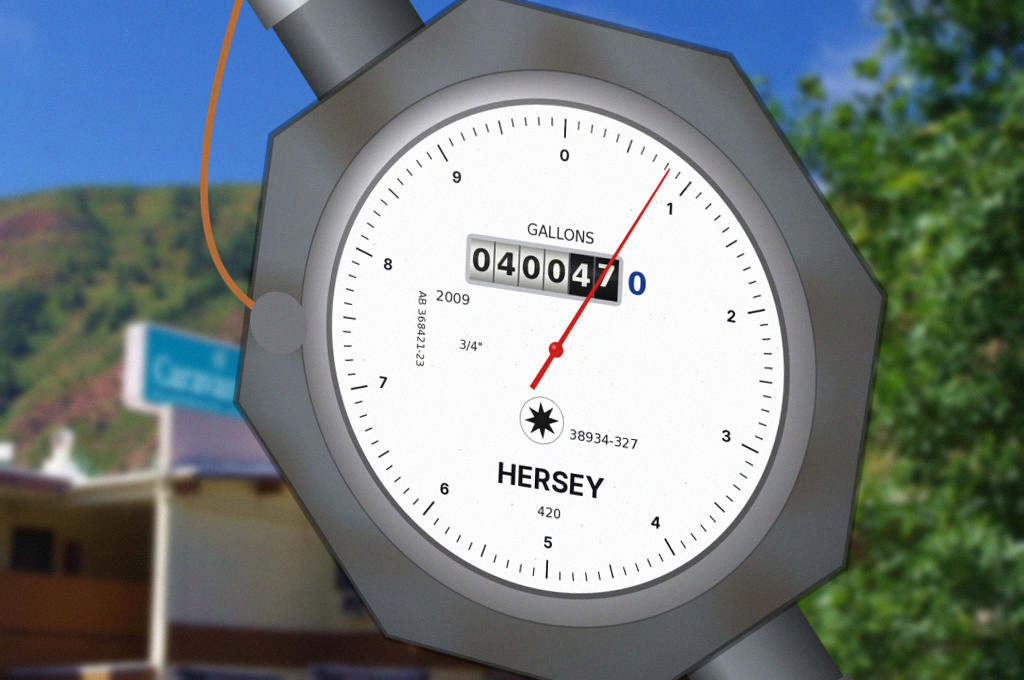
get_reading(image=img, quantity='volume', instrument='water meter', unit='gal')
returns 400470.8 gal
